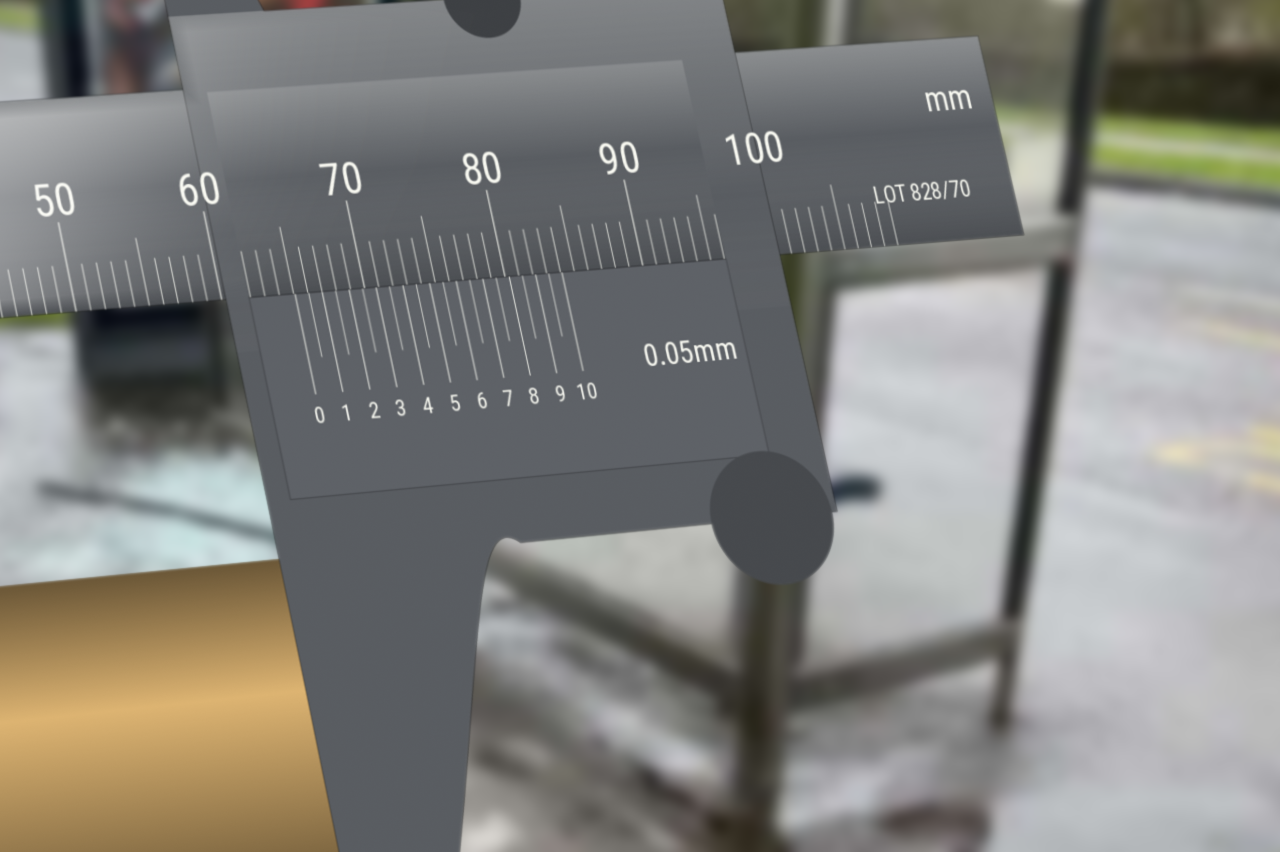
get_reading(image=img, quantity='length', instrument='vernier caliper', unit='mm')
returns 65.1 mm
